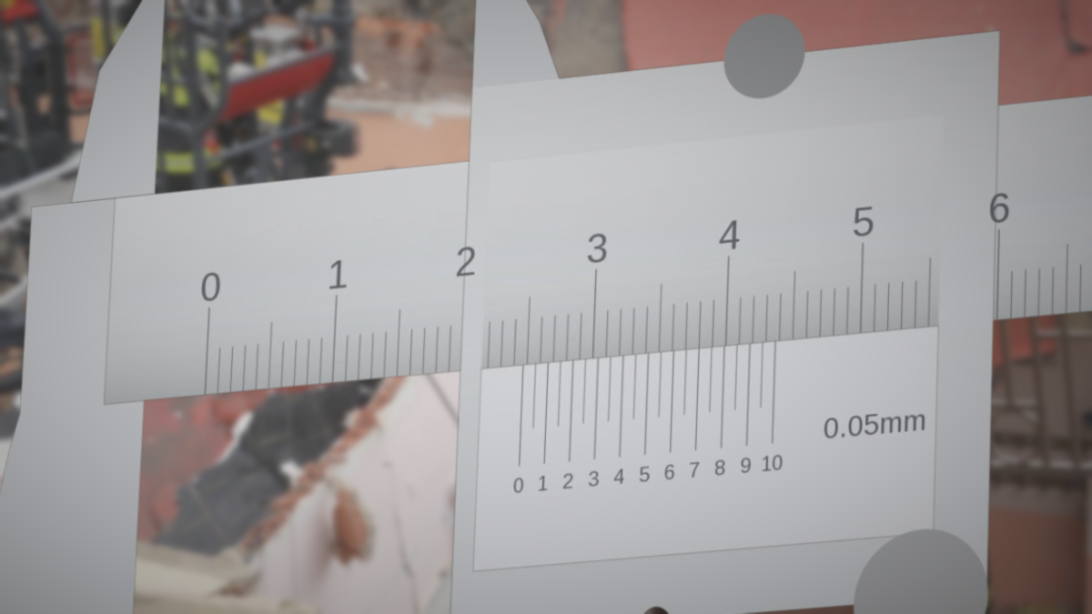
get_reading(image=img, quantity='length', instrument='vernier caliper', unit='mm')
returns 24.7 mm
